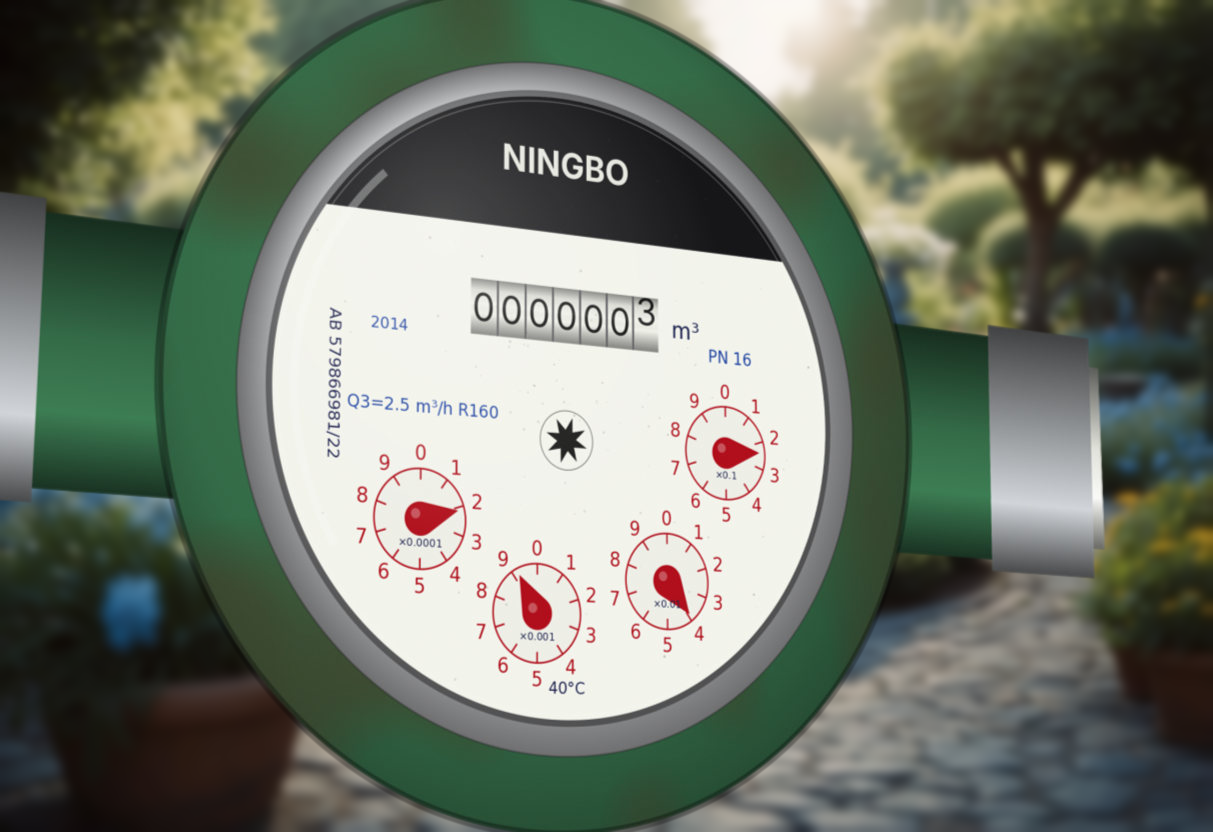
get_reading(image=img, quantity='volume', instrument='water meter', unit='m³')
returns 3.2392 m³
